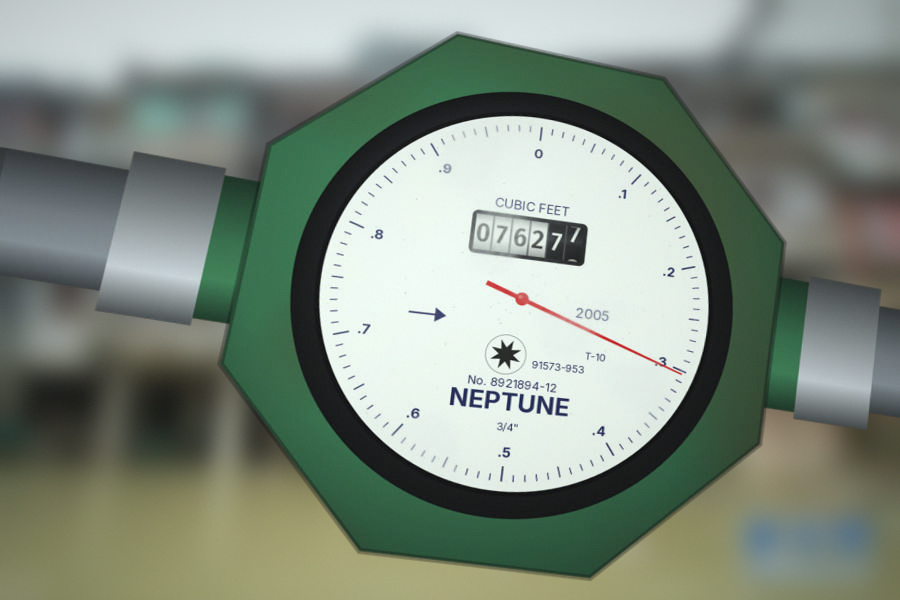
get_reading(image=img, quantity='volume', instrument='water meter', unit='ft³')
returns 76277.30 ft³
